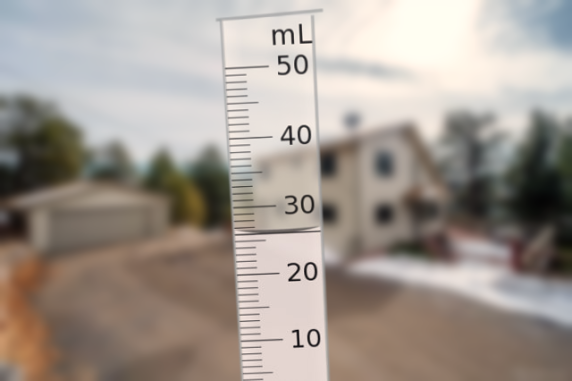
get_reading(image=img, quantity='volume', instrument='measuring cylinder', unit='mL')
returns 26 mL
